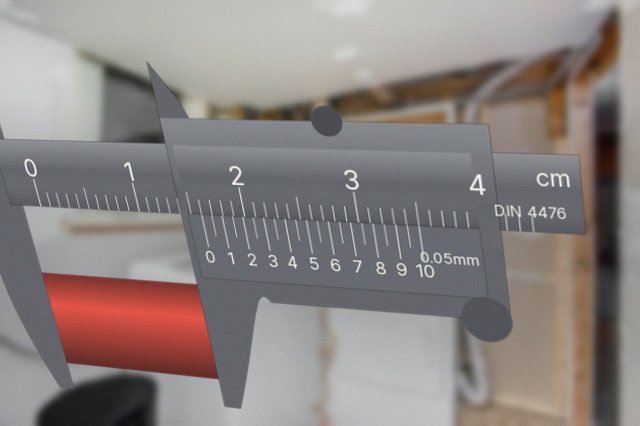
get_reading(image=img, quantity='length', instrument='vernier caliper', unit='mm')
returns 16.0 mm
